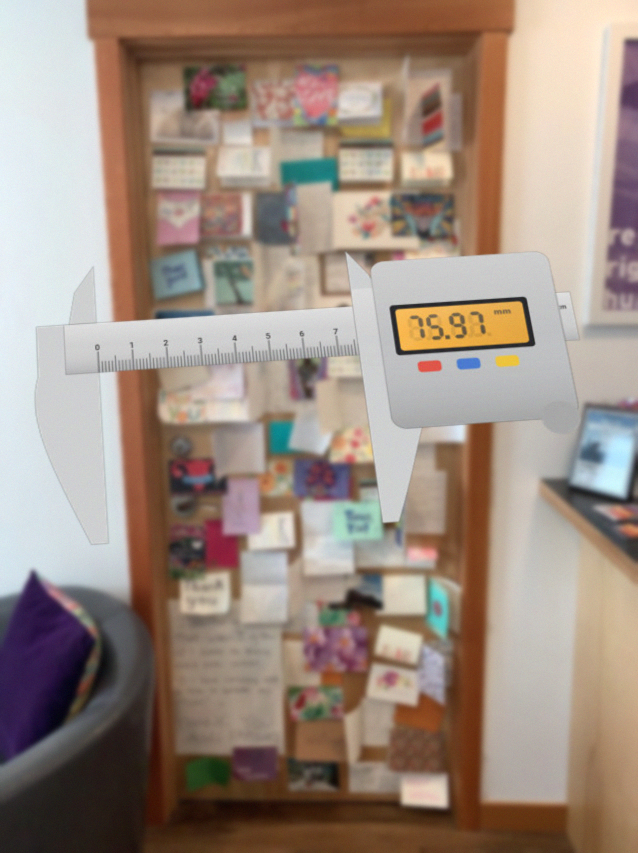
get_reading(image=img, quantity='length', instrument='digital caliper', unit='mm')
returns 75.97 mm
